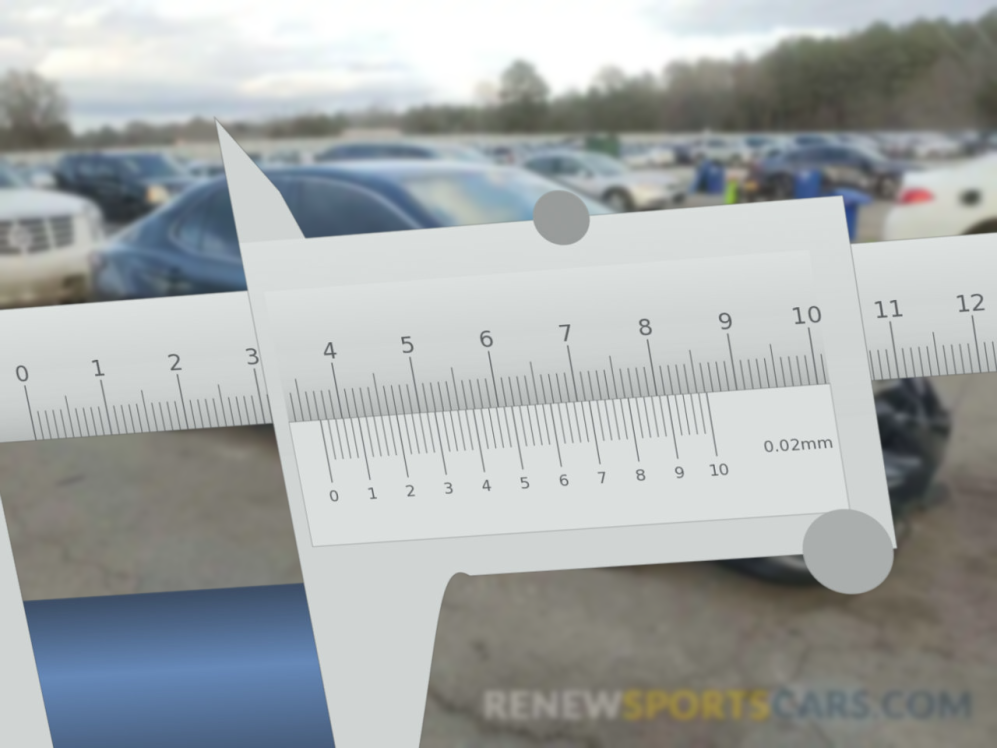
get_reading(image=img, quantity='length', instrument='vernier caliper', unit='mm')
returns 37.2 mm
